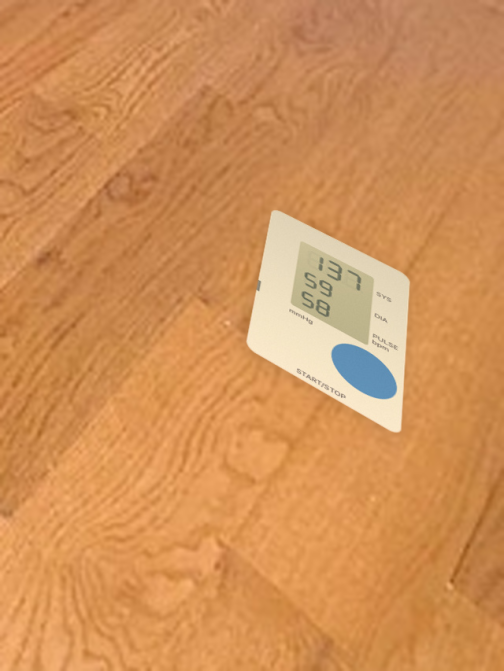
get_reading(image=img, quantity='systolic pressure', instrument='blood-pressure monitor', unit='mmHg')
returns 137 mmHg
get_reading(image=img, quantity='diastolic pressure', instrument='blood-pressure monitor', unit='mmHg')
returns 59 mmHg
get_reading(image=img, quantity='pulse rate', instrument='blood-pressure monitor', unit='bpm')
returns 58 bpm
